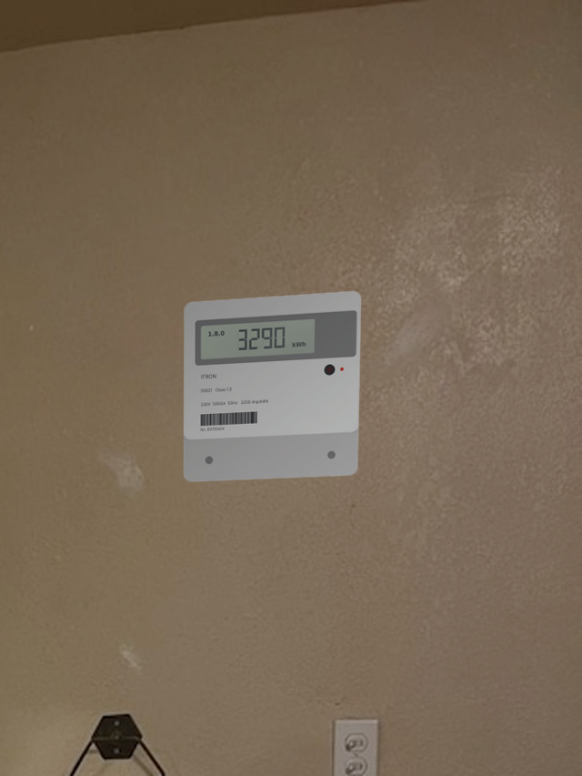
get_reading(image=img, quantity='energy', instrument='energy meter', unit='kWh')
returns 3290 kWh
